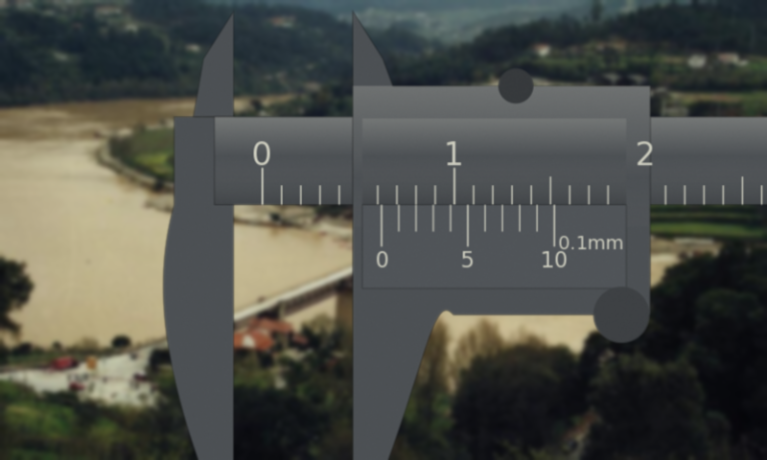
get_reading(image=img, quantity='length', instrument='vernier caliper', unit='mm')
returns 6.2 mm
